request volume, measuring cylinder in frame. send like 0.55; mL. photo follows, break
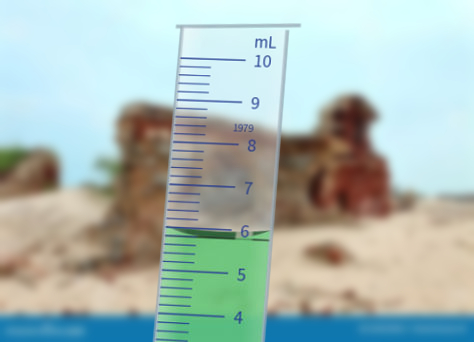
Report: 5.8; mL
